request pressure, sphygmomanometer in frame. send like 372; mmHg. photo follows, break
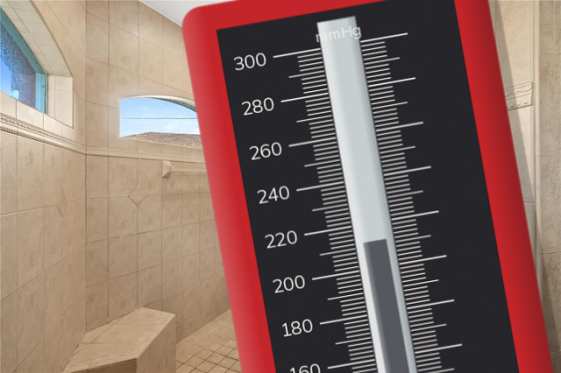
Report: 212; mmHg
